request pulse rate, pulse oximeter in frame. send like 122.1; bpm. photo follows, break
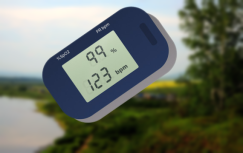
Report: 123; bpm
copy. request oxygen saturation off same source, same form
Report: 99; %
